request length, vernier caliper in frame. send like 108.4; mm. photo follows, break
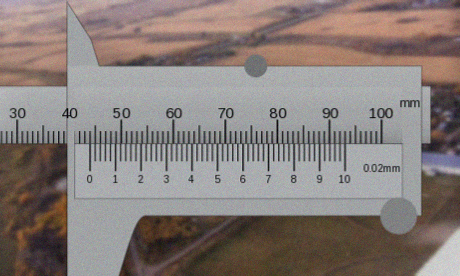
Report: 44.0; mm
